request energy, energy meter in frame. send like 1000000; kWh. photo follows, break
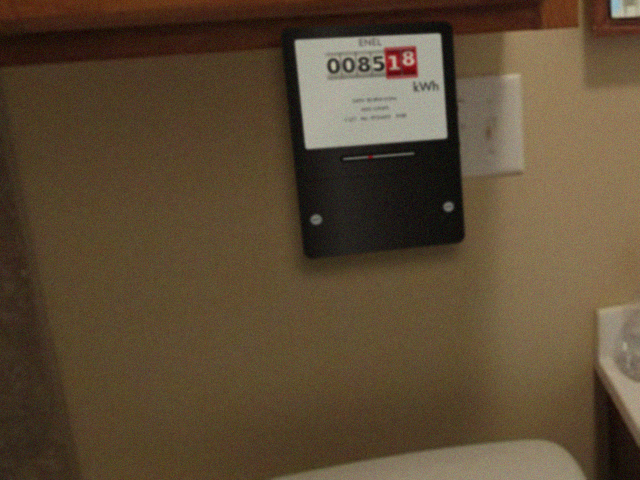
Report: 85.18; kWh
